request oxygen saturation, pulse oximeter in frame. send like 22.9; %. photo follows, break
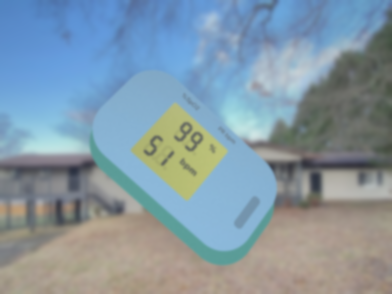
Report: 99; %
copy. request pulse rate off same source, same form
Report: 51; bpm
